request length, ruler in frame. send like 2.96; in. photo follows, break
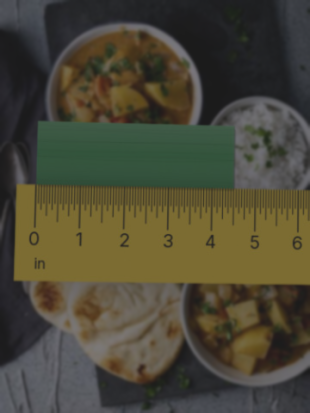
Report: 4.5; in
